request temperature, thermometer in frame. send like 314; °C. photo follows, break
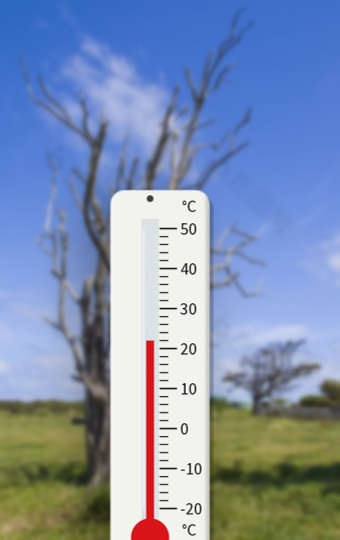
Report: 22; °C
